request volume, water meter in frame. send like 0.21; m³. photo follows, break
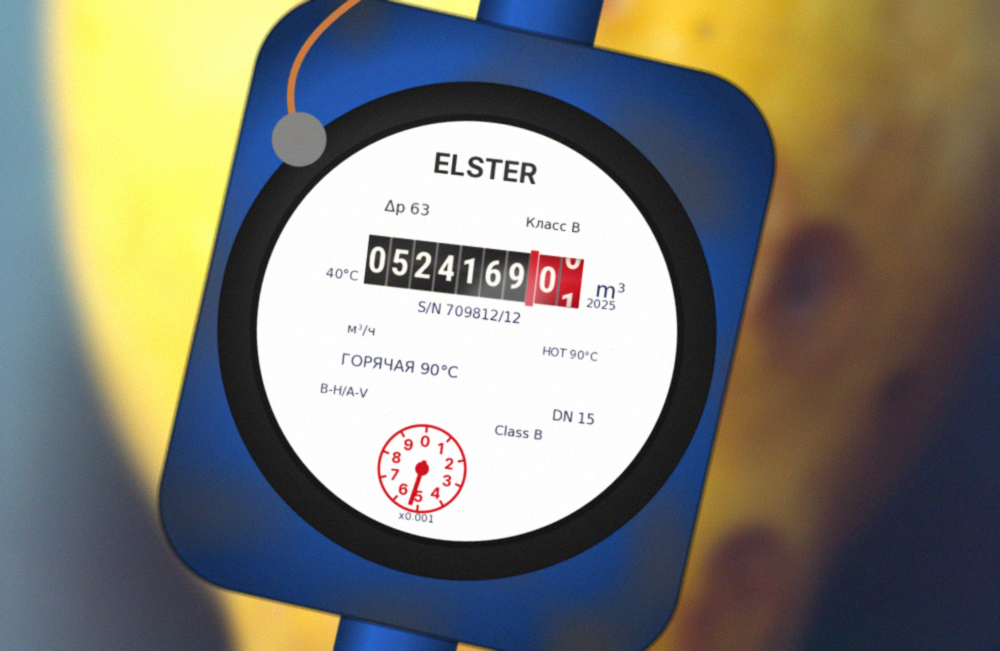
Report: 524169.005; m³
